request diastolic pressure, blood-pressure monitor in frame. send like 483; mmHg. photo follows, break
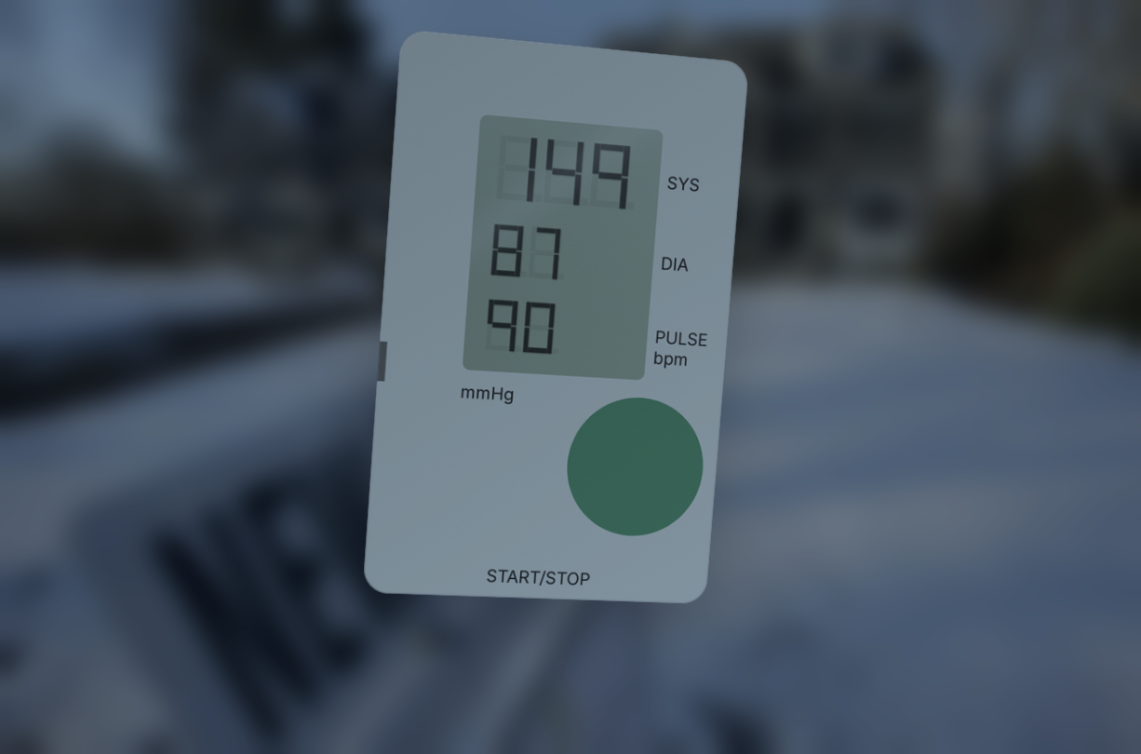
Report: 87; mmHg
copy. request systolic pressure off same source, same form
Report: 149; mmHg
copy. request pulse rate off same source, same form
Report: 90; bpm
